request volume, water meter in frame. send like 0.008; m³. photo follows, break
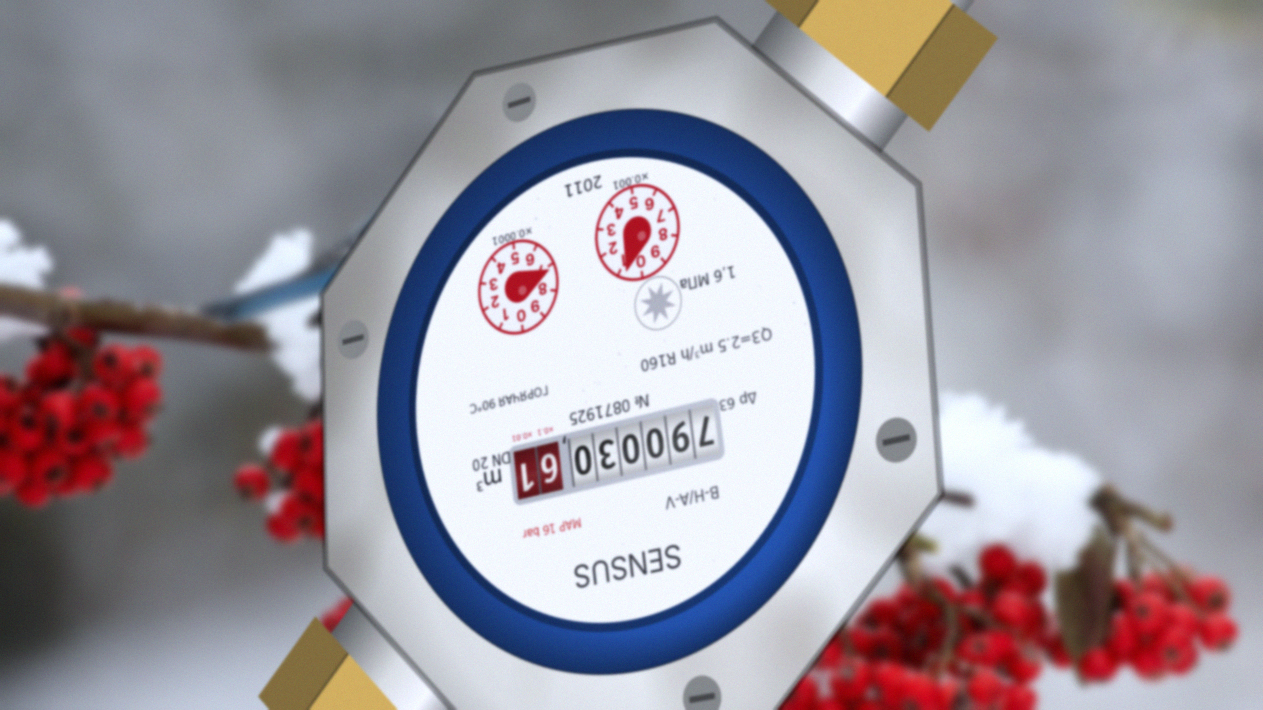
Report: 790030.6107; m³
